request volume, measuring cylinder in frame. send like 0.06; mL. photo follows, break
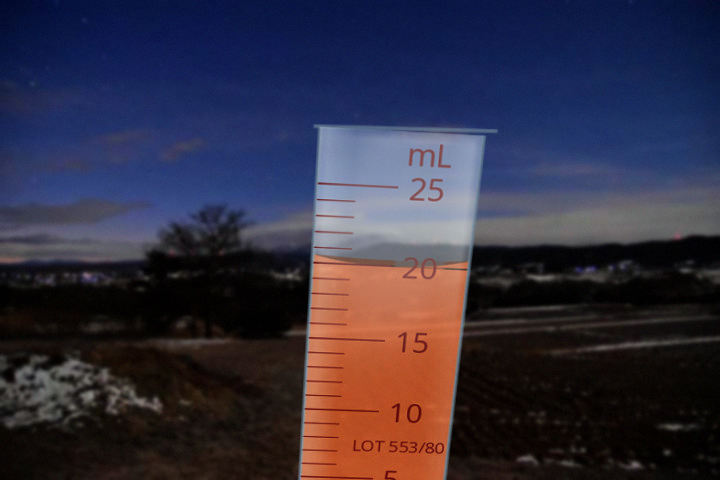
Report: 20; mL
